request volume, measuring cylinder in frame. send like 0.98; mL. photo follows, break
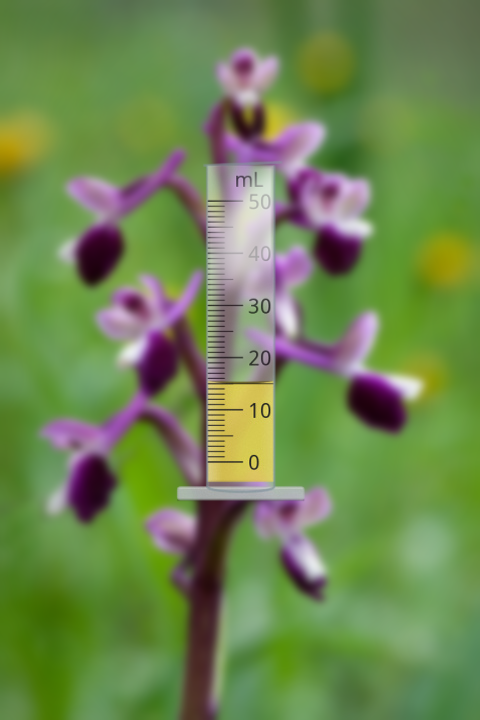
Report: 15; mL
